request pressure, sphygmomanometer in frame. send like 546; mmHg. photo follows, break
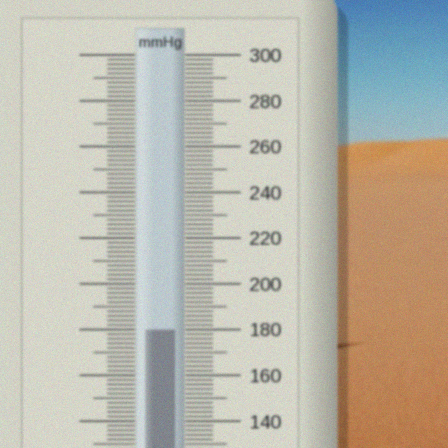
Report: 180; mmHg
